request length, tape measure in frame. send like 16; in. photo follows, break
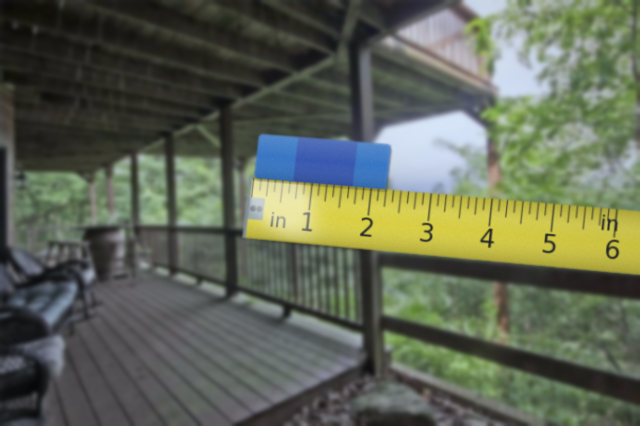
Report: 2.25; in
